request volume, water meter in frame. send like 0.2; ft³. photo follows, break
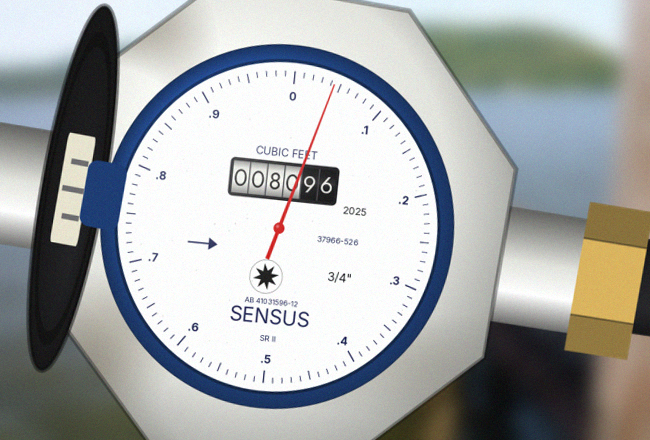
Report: 8096.04; ft³
